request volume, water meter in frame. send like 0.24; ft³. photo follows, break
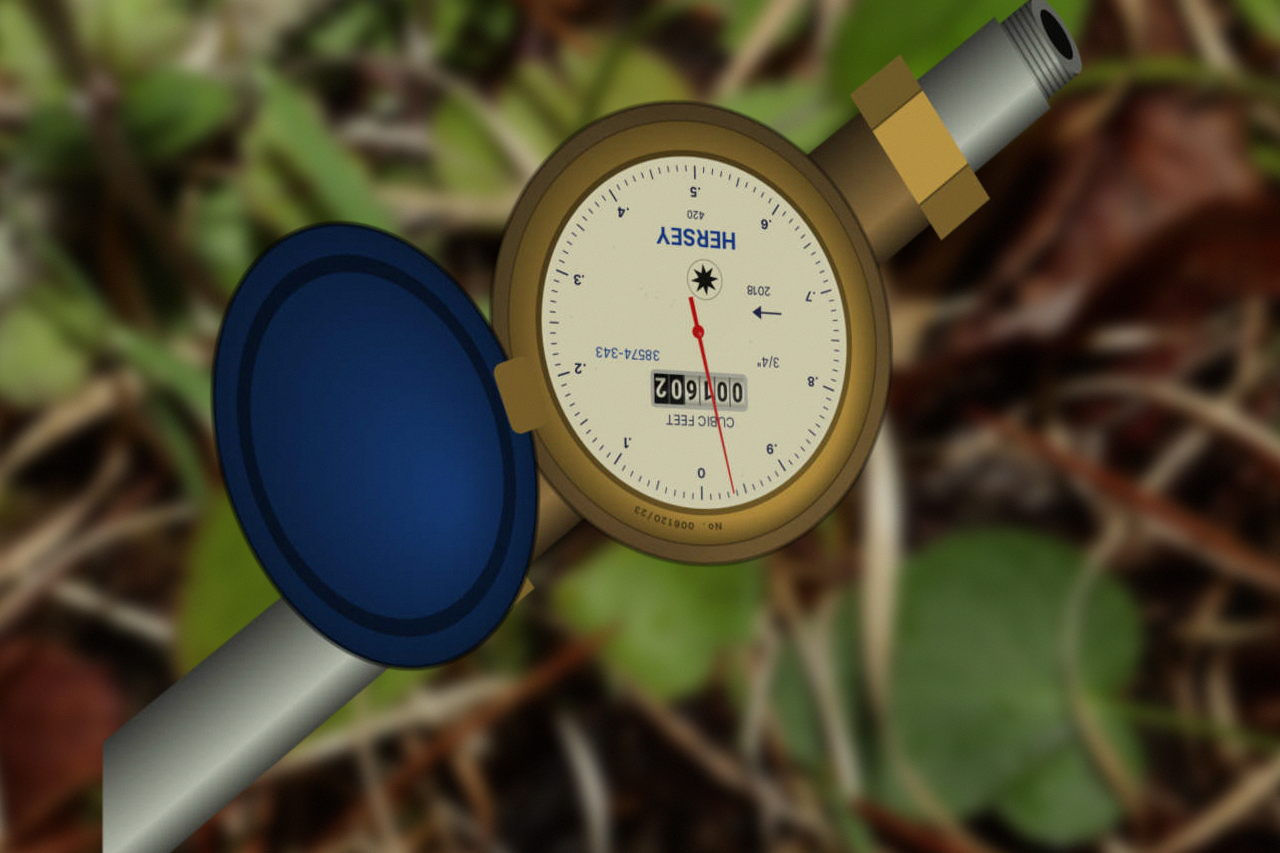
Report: 1601.96; ft³
